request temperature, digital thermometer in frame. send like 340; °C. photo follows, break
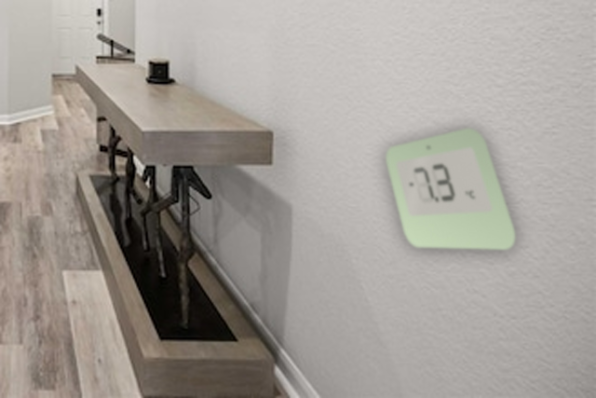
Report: -7.3; °C
